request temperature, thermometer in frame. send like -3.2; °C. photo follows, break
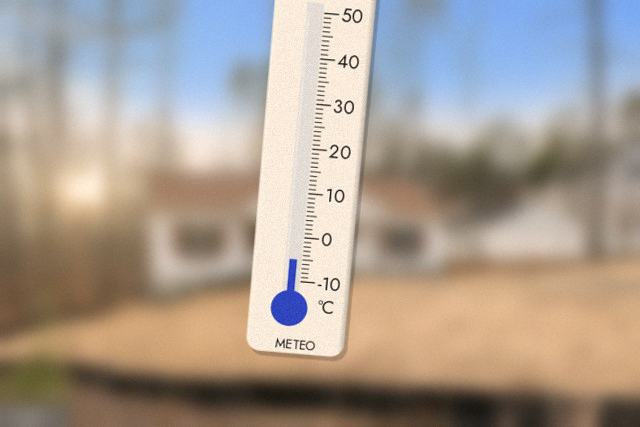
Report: -5; °C
